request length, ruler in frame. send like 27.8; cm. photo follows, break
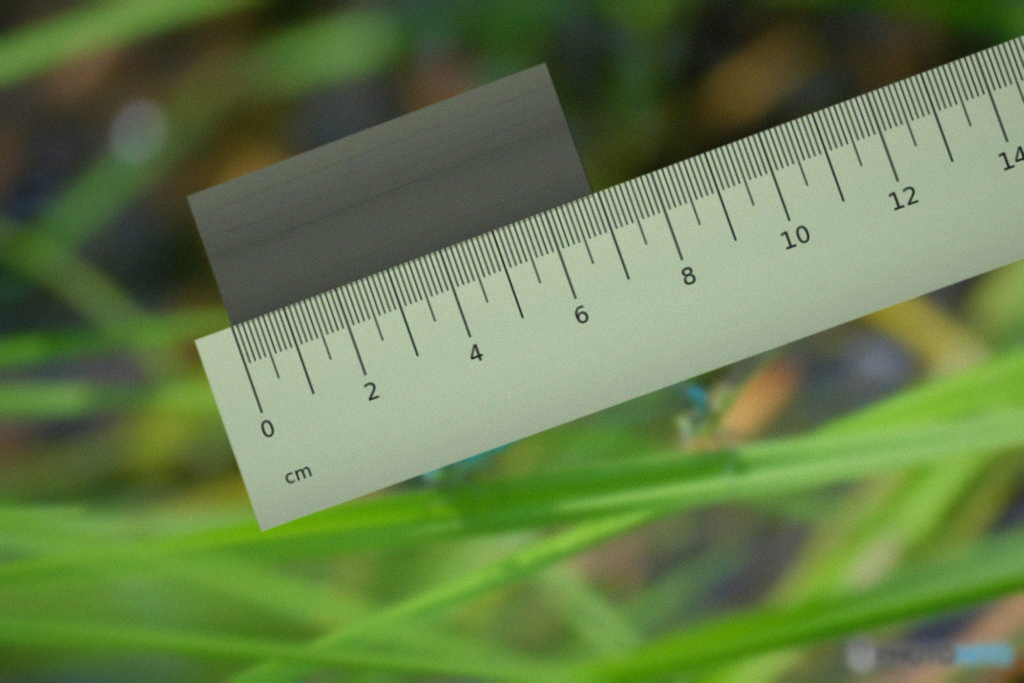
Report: 6.9; cm
